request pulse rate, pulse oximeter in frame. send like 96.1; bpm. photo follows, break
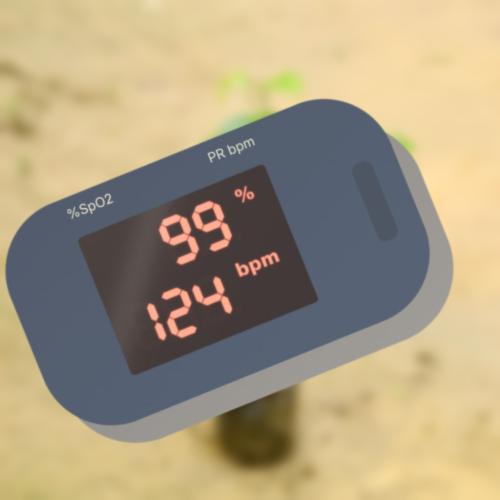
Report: 124; bpm
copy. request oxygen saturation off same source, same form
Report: 99; %
